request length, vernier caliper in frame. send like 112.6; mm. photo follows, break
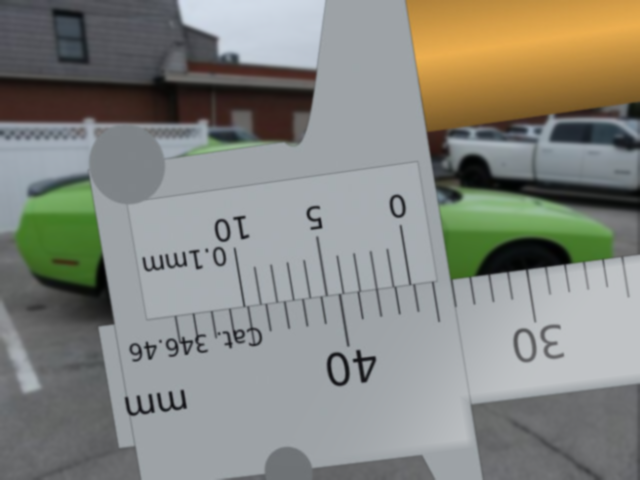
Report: 36.2; mm
